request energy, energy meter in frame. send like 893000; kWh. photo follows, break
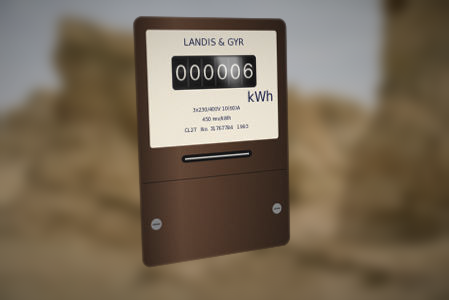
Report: 6; kWh
